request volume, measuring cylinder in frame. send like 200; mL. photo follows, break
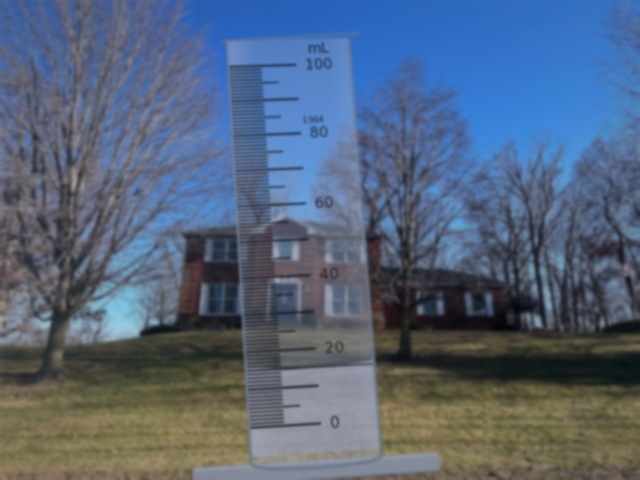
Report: 15; mL
